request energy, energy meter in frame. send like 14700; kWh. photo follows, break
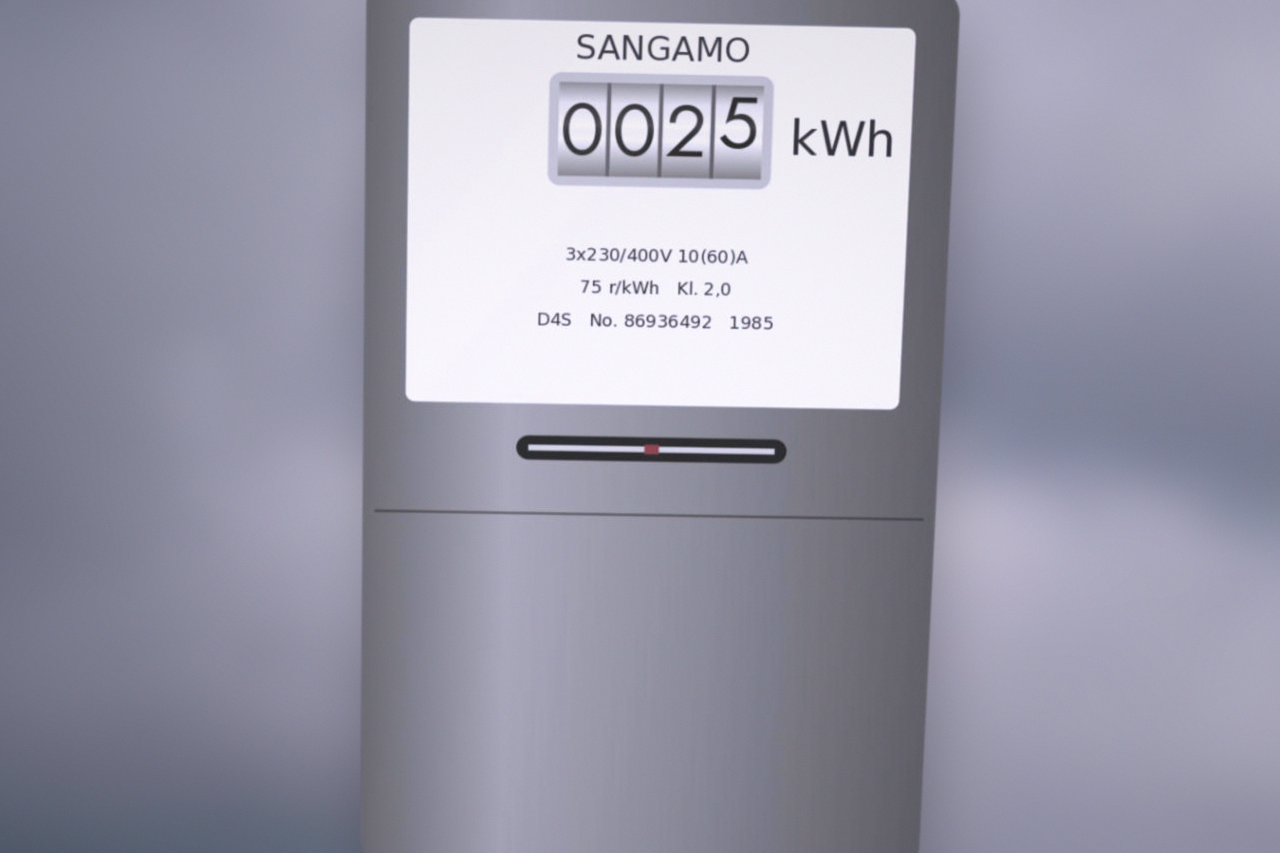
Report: 25; kWh
